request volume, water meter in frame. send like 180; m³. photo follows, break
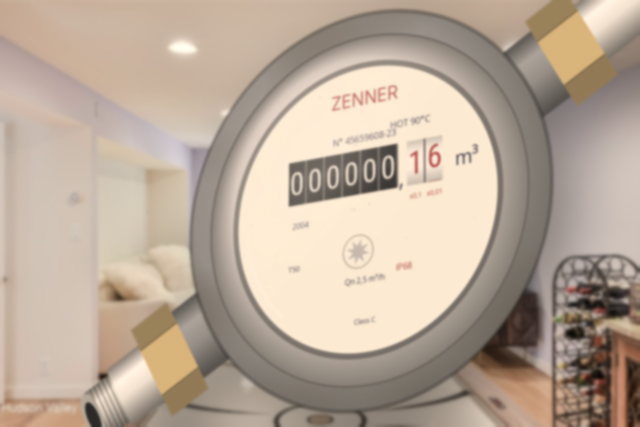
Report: 0.16; m³
